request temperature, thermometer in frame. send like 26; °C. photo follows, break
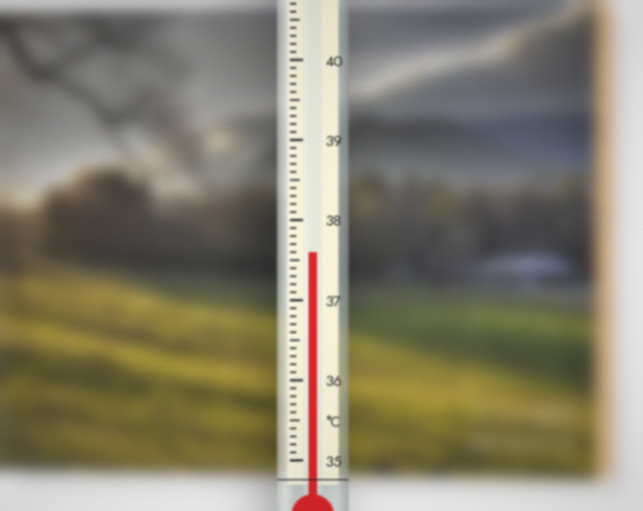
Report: 37.6; °C
